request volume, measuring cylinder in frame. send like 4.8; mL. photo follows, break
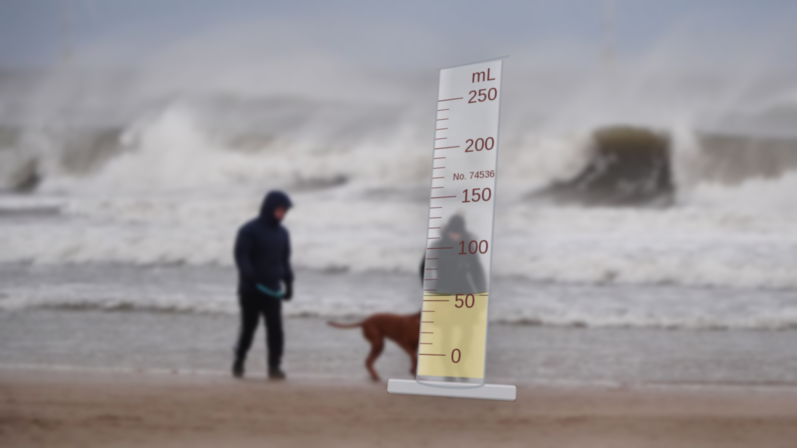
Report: 55; mL
